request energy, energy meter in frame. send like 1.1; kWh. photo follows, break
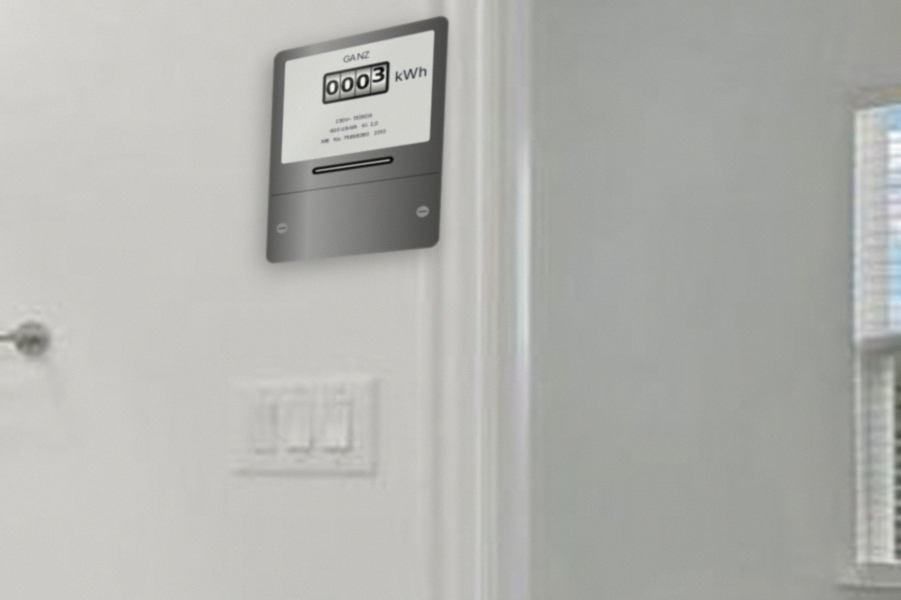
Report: 3; kWh
